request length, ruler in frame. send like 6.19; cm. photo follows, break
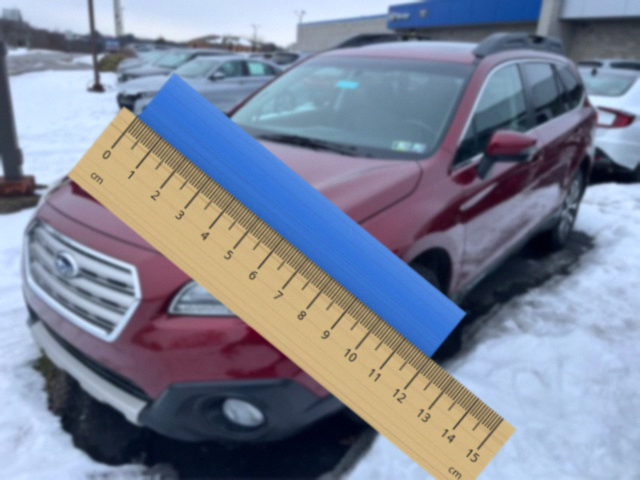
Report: 12; cm
